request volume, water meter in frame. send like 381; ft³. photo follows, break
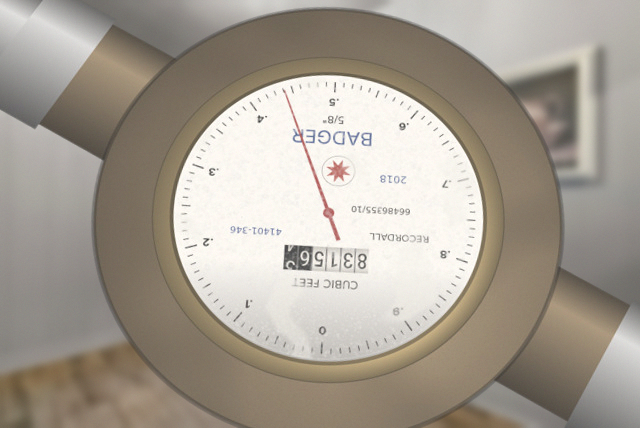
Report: 831563.44; ft³
